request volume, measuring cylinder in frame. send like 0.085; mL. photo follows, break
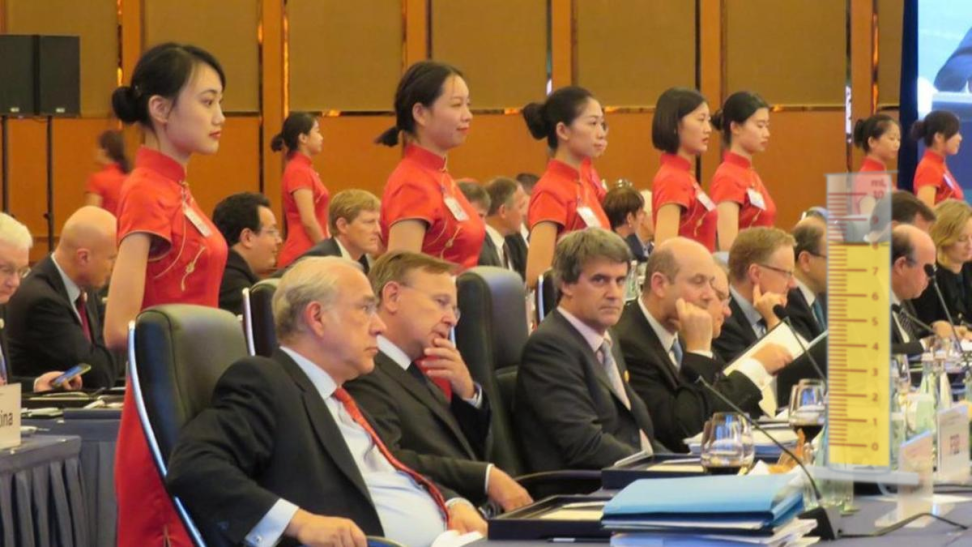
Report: 8; mL
